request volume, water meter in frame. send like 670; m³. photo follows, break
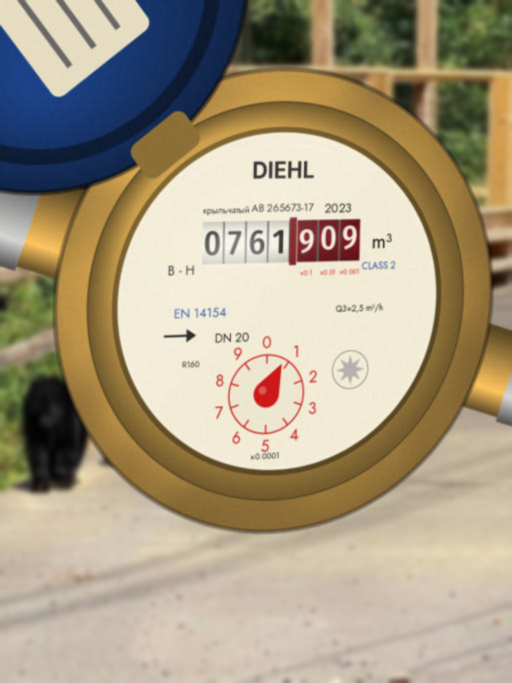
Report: 761.9090; m³
